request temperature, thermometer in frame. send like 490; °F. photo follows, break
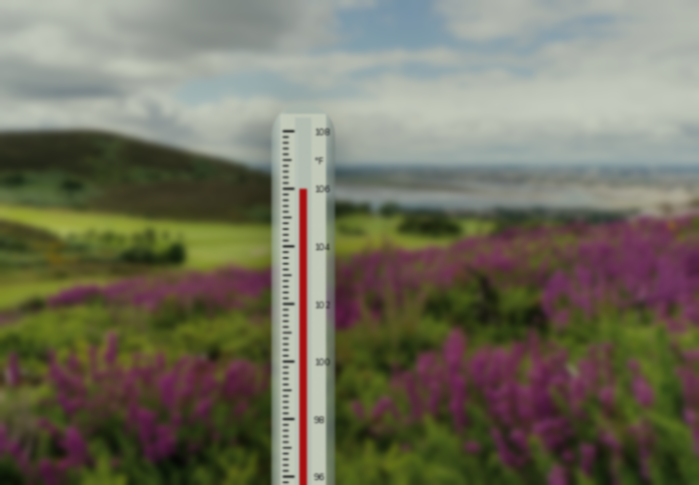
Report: 106; °F
